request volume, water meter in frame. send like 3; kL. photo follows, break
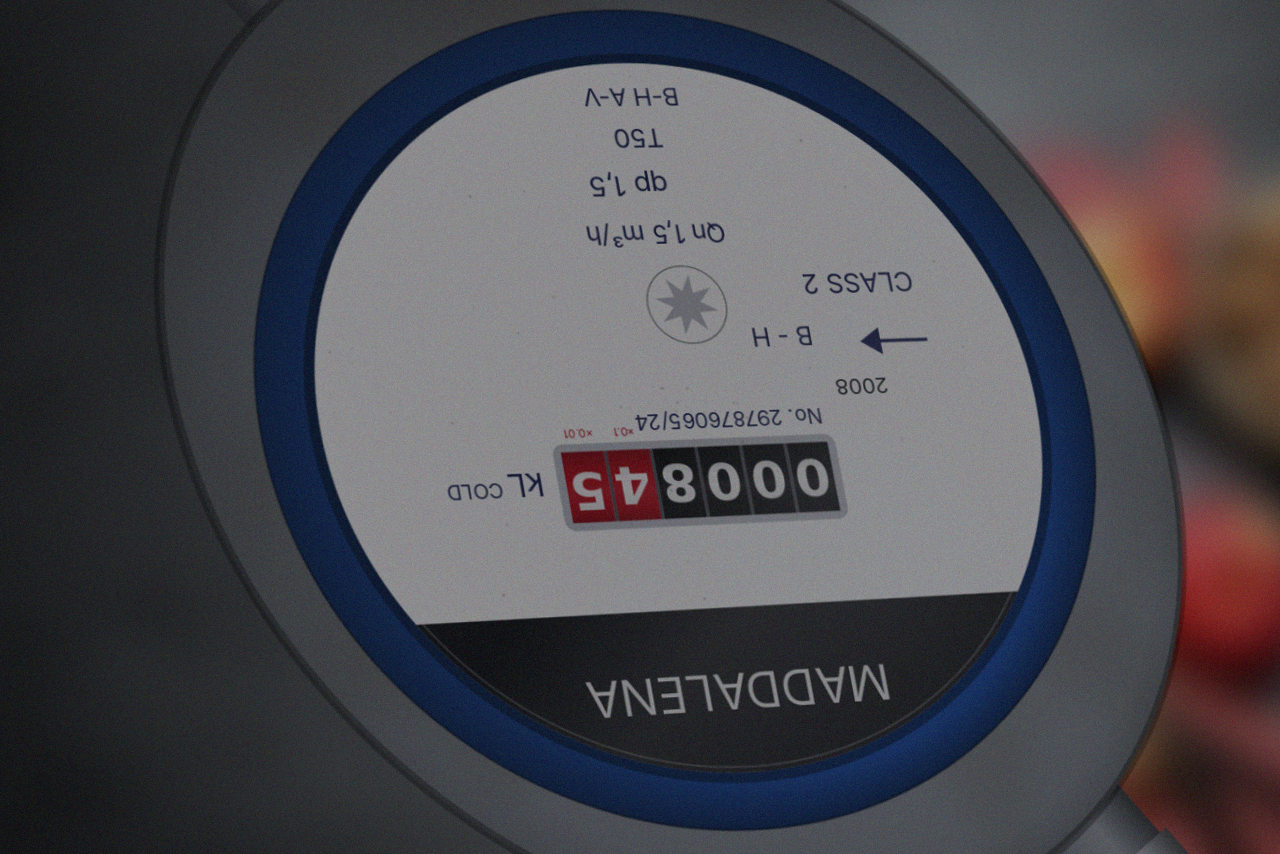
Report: 8.45; kL
